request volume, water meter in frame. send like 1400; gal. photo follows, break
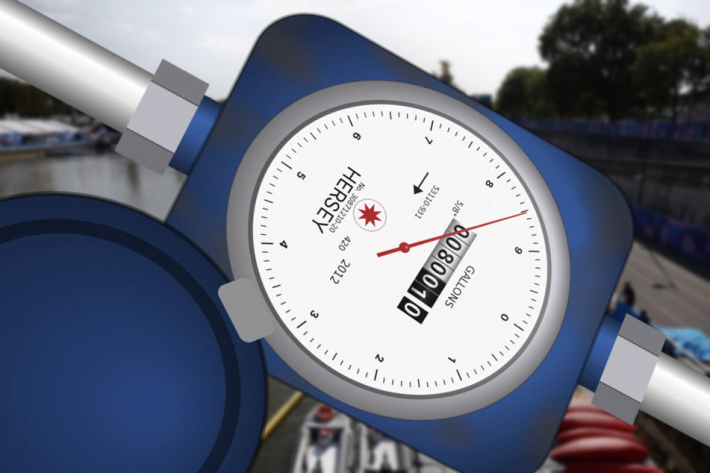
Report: 80008.5; gal
